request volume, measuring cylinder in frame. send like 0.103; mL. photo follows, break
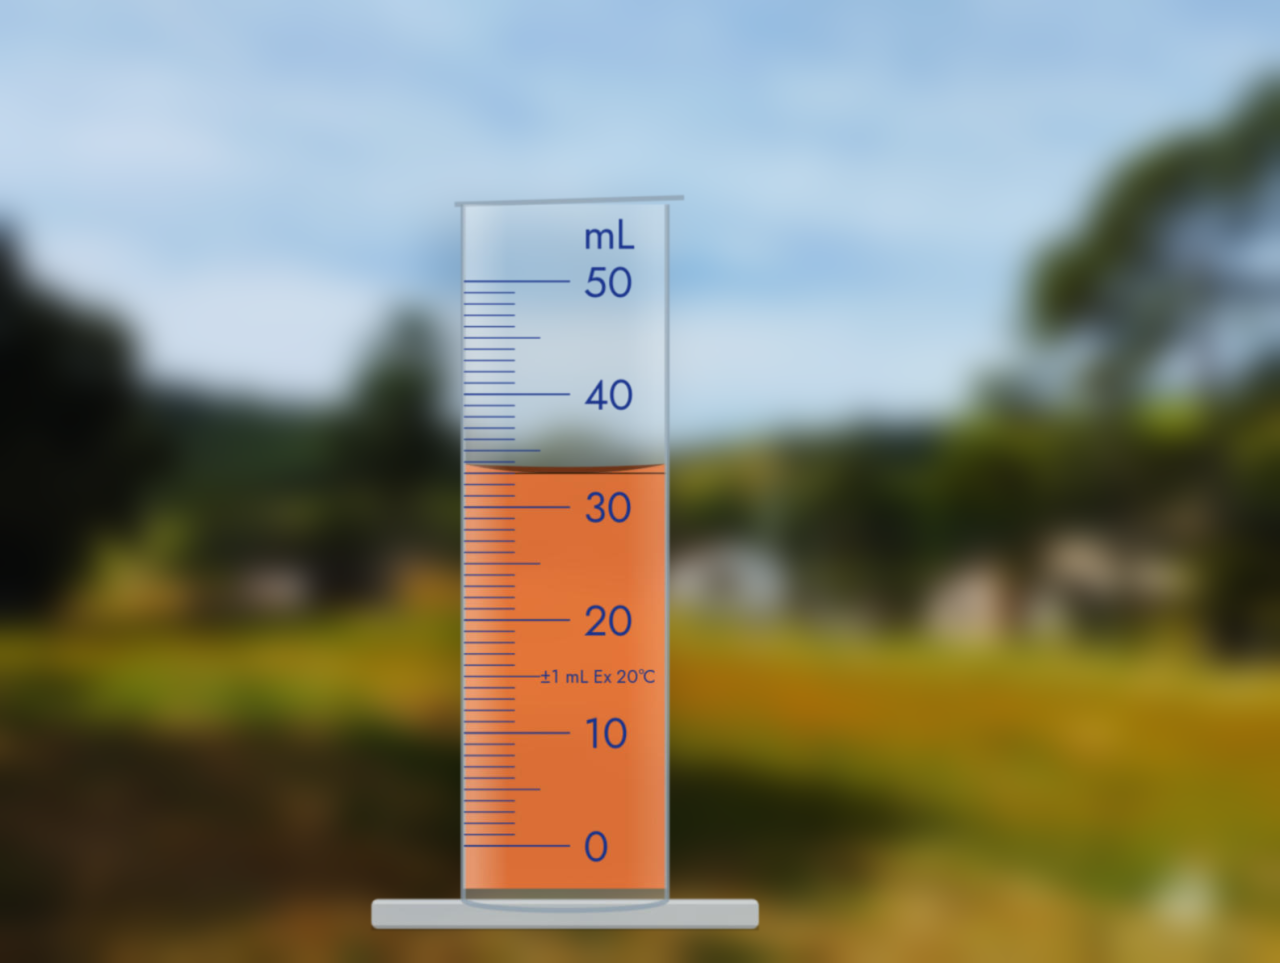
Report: 33; mL
